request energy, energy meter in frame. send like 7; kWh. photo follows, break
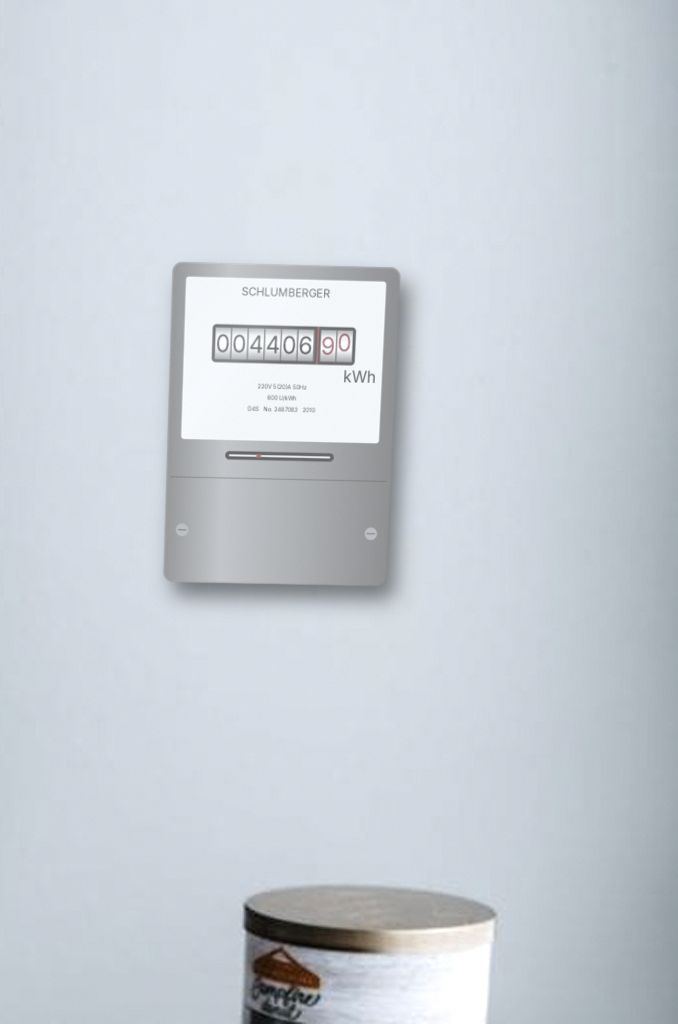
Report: 4406.90; kWh
